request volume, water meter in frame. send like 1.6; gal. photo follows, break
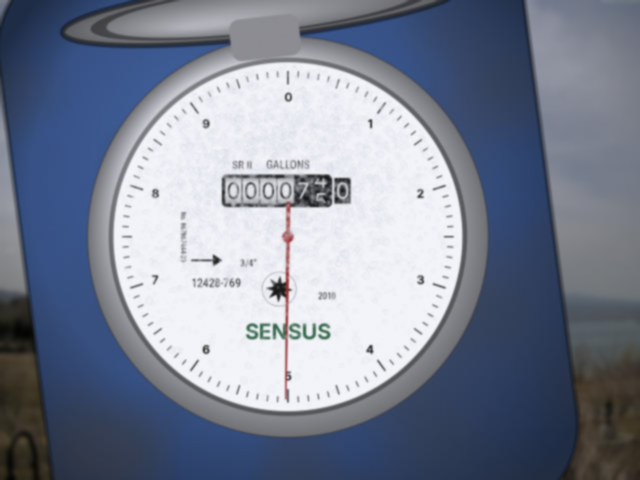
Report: 745.0; gal
